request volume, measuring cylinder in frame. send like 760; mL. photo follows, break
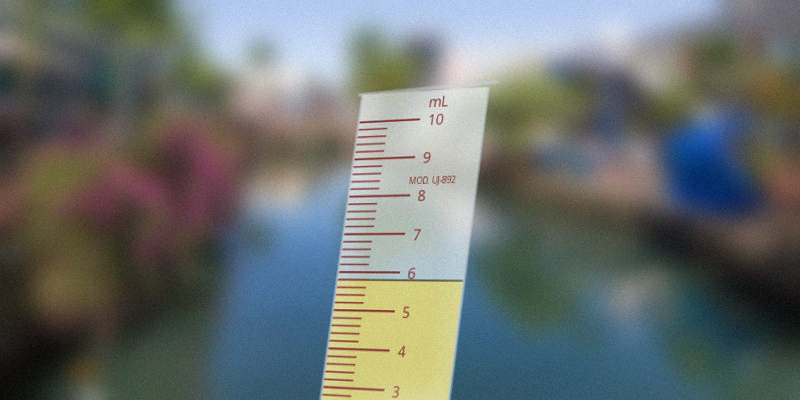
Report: 5.8; mL
